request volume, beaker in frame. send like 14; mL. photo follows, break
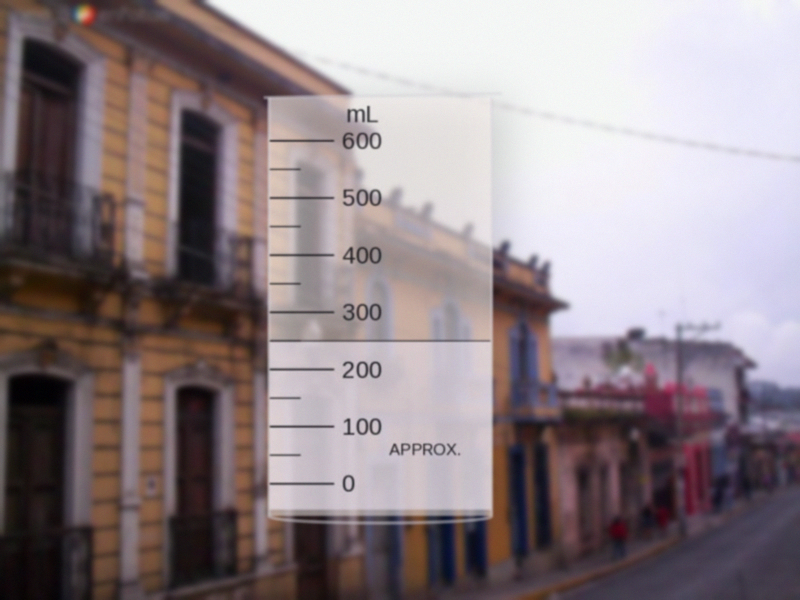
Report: 250; mL
